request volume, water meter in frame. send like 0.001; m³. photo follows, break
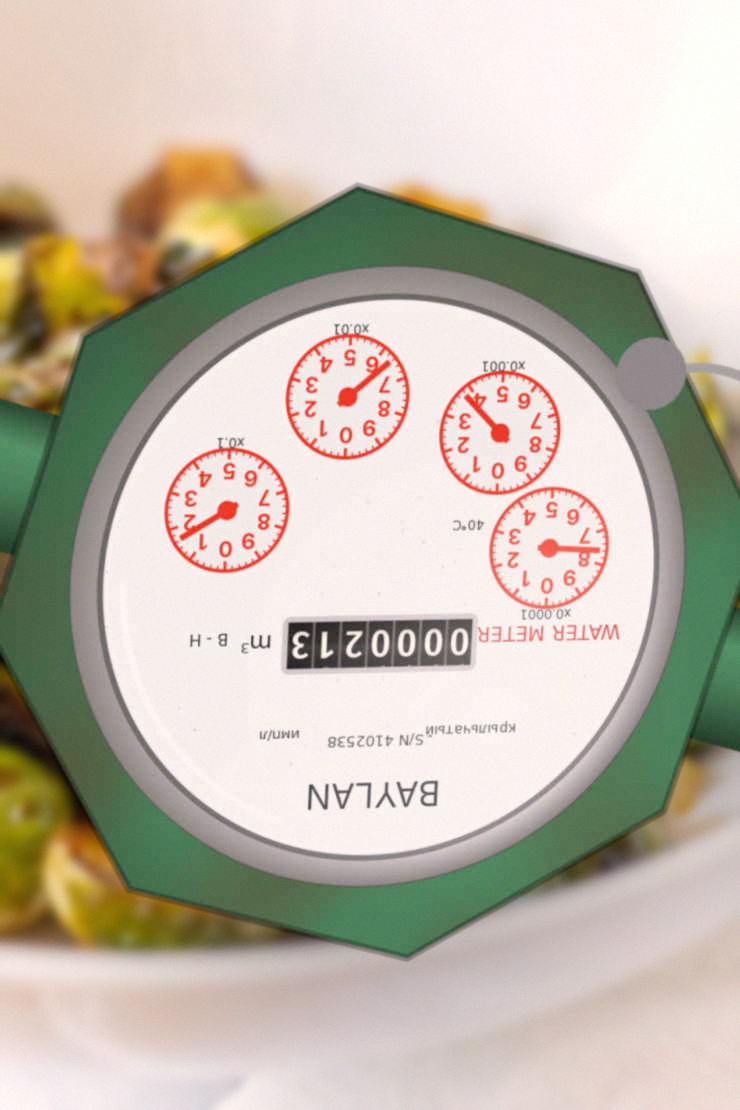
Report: 213.1637; m³
